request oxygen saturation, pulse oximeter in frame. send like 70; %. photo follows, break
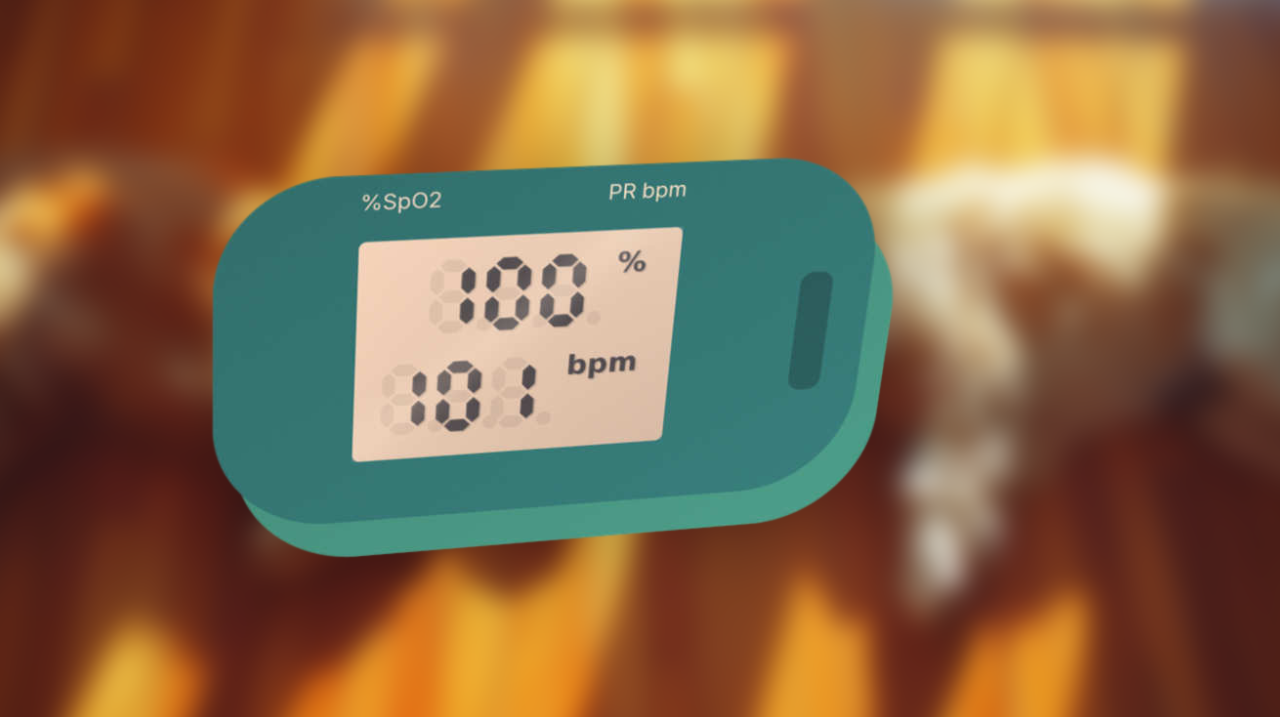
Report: 100; %
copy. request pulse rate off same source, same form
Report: 101; bpm
